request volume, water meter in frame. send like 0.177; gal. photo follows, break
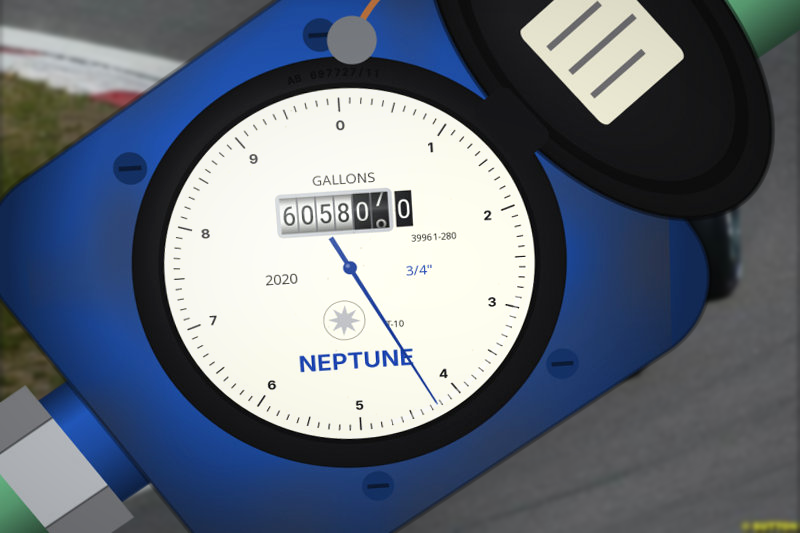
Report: 6058074.2; gal
